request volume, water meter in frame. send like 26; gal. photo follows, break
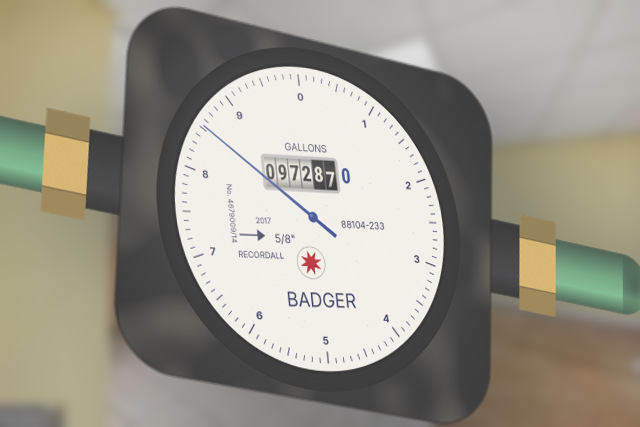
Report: 972868.5; gal
